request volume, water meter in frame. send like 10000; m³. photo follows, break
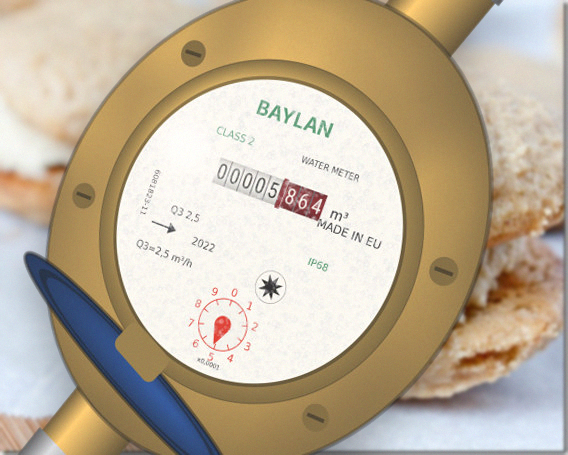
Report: 5.8645; m³
